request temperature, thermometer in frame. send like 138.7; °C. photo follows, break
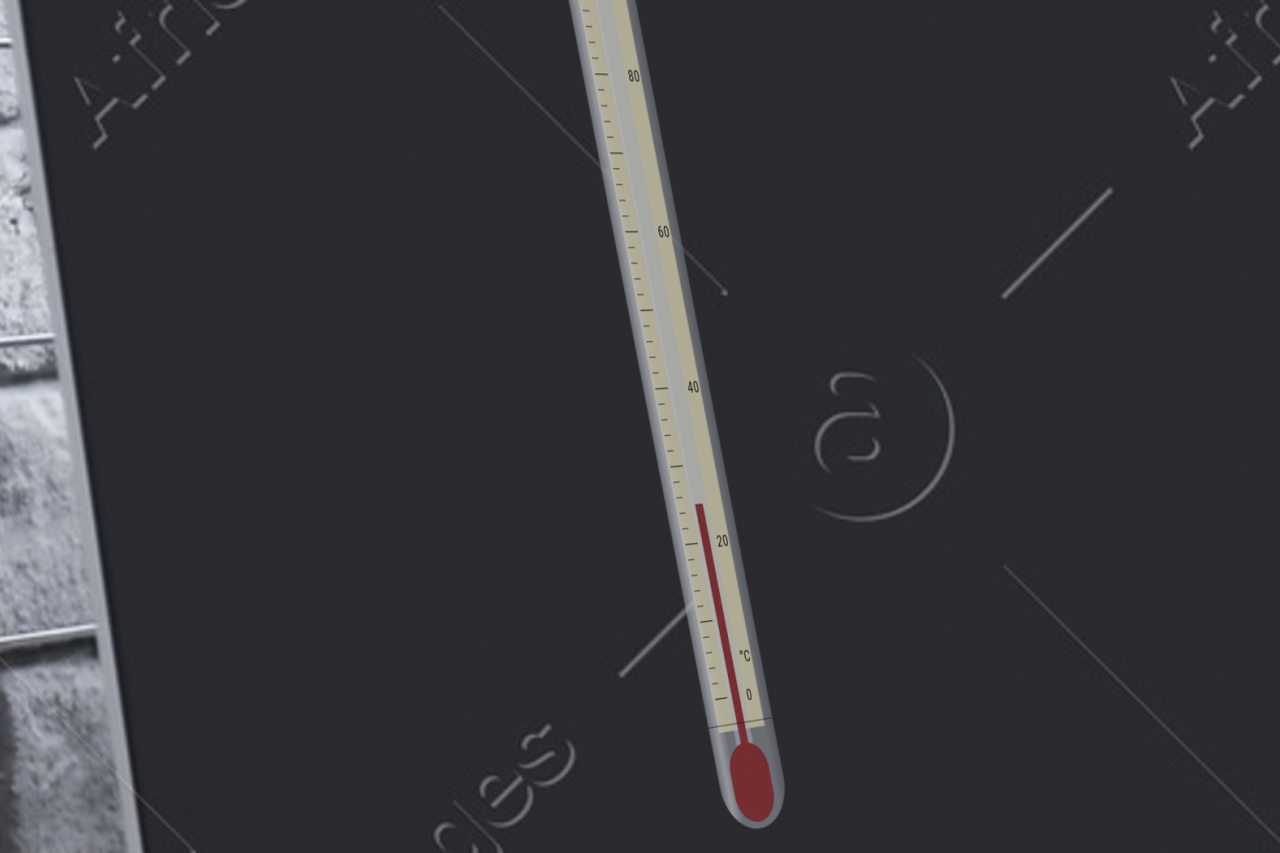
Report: 25; °C
